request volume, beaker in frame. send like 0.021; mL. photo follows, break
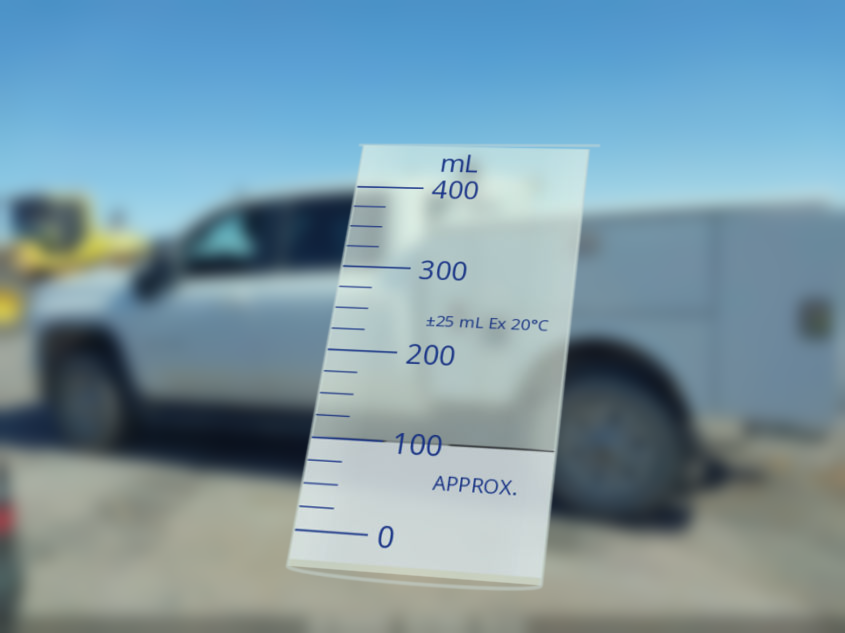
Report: 100; mL
